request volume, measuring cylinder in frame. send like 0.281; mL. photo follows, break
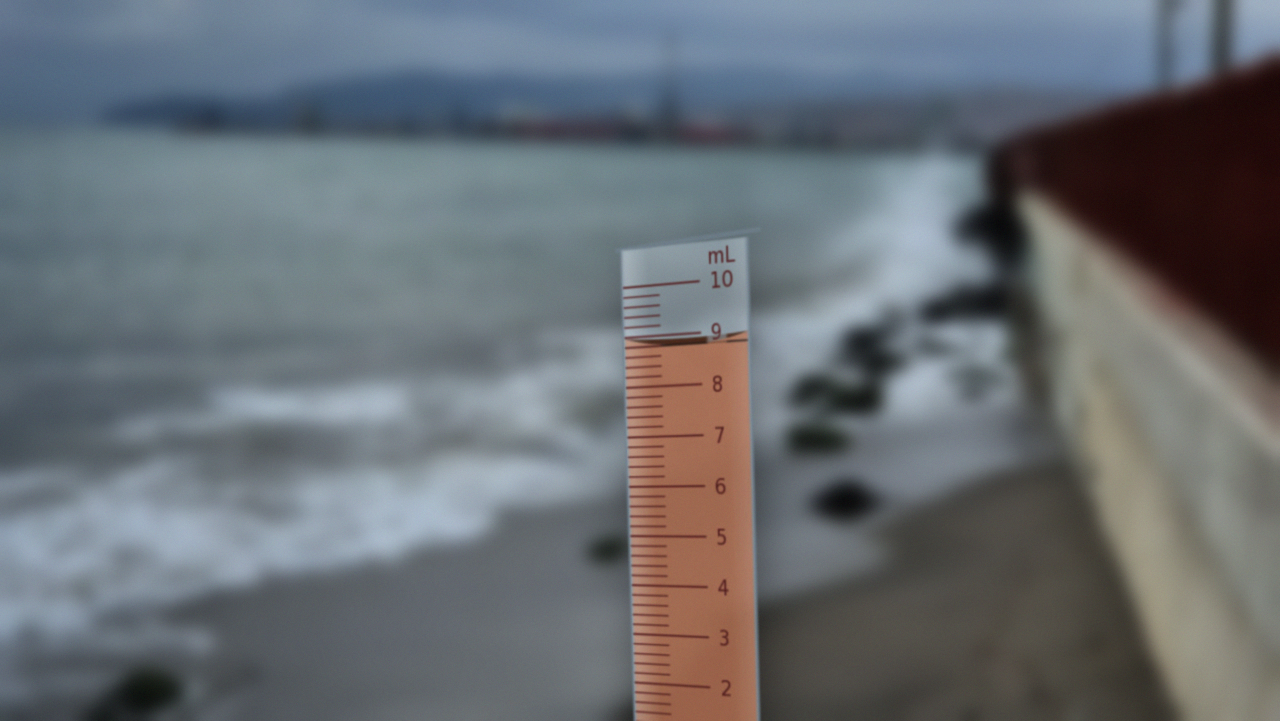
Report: 8.8; mL
